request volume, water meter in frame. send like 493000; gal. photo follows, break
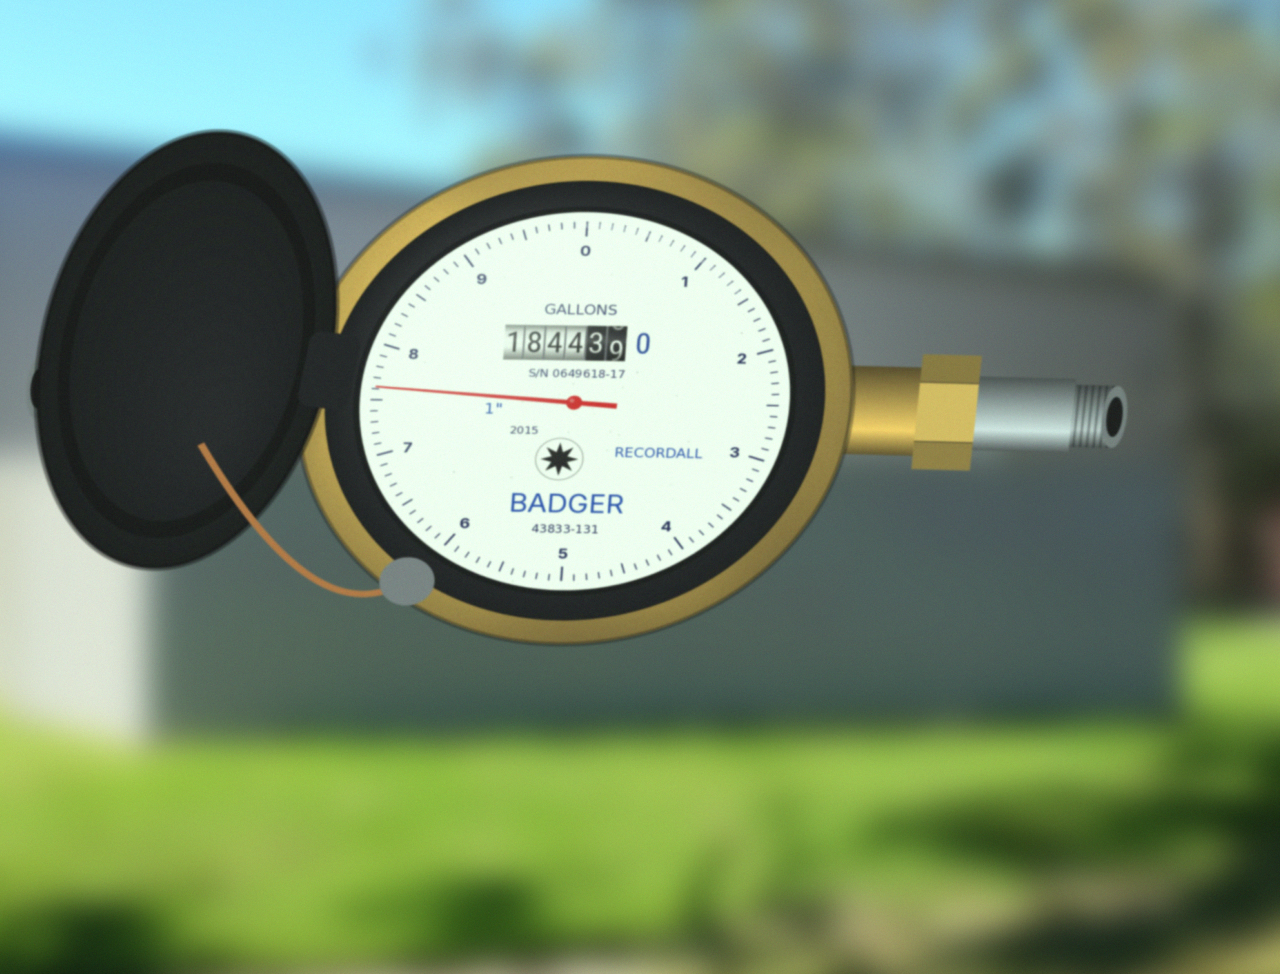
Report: 1844387.6; gal
